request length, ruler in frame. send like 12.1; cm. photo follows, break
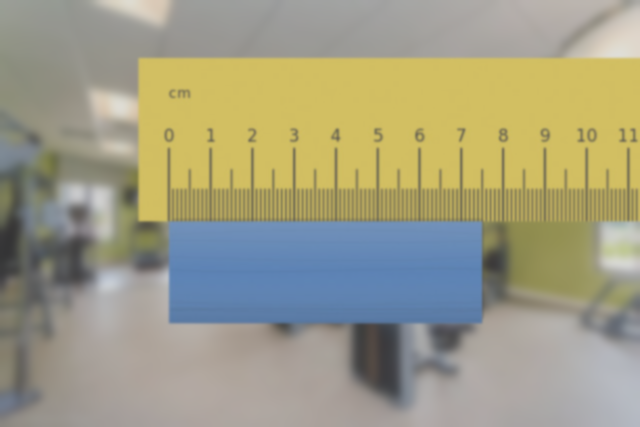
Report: 7.5; cm
